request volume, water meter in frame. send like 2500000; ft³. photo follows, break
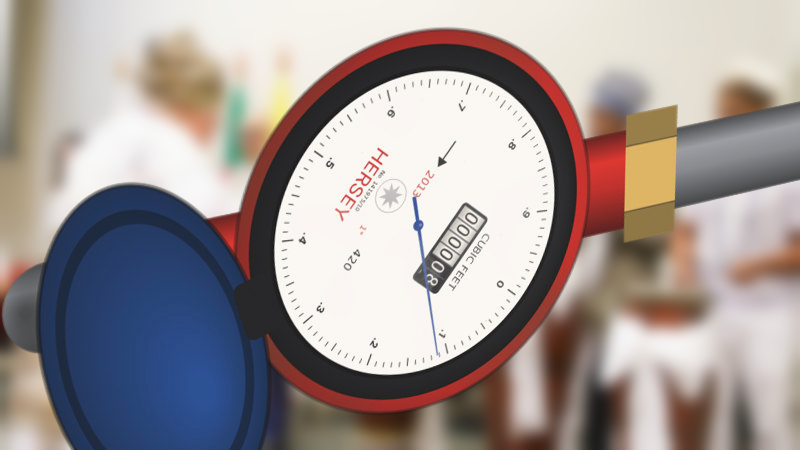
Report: 8.11; ft³
